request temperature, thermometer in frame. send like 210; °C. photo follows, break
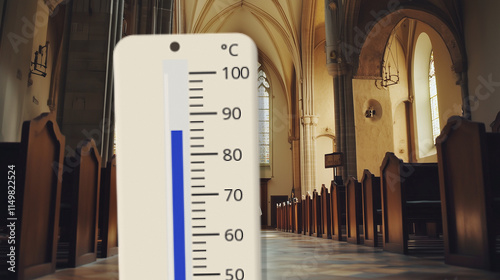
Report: 86; °C
